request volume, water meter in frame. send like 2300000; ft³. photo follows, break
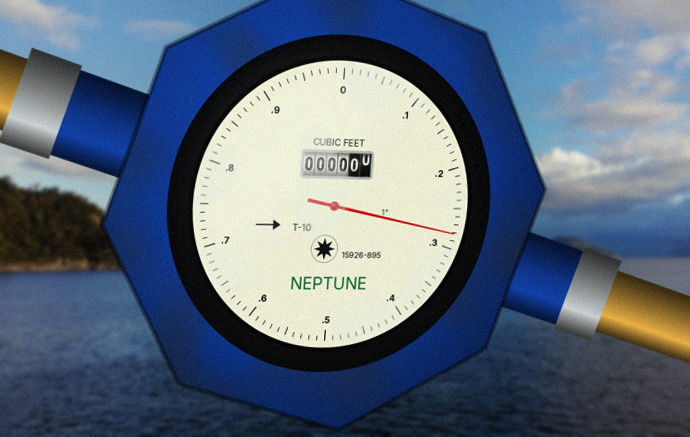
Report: 0.28; ft³
